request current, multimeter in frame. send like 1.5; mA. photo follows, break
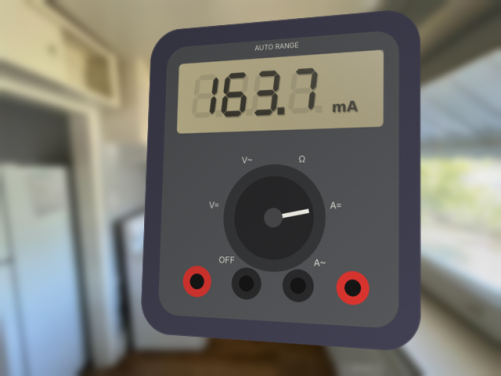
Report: 163.7; mA
